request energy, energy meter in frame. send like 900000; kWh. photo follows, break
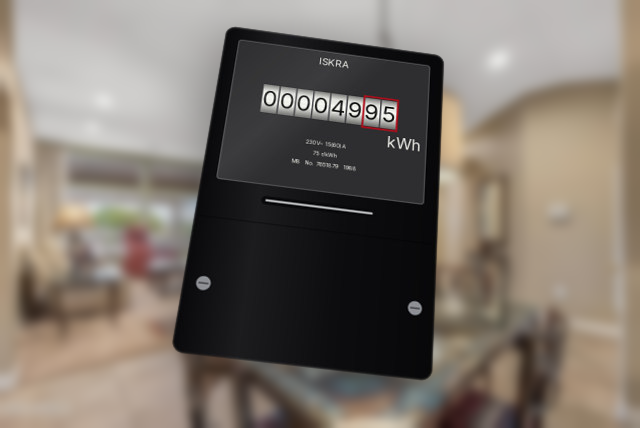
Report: 49.95; kWh
